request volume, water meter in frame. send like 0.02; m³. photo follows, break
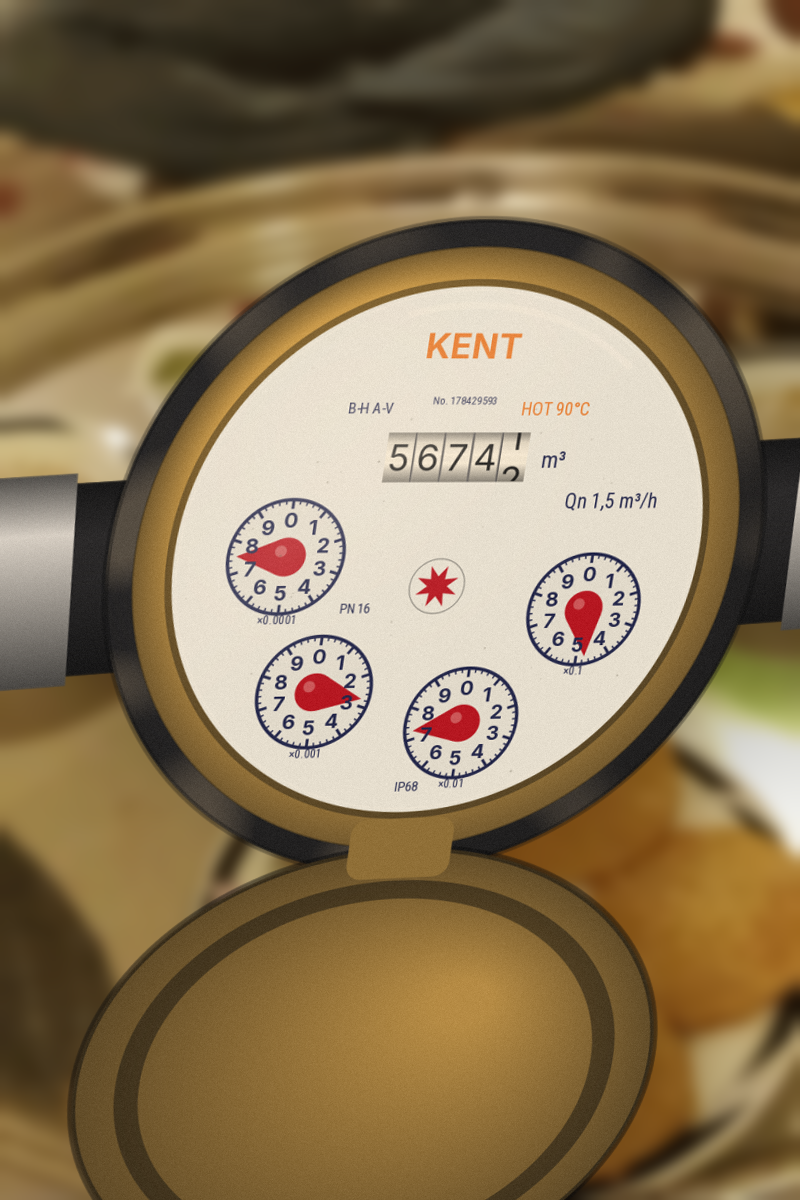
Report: 56741.4727; m³
